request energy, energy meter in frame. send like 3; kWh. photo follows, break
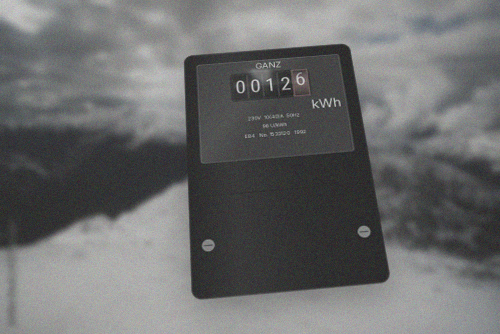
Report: 12.6; kWh
